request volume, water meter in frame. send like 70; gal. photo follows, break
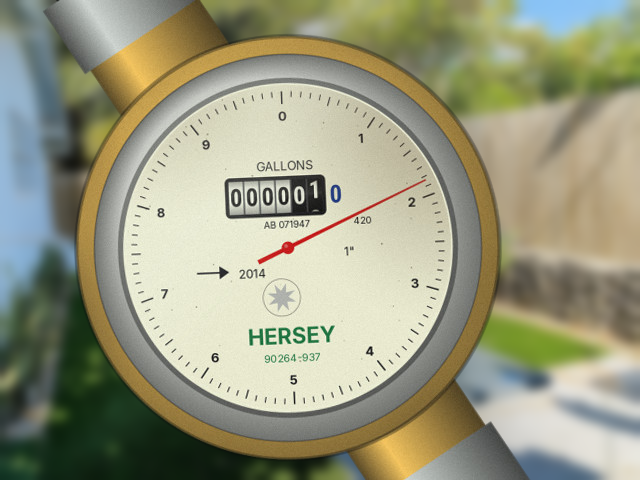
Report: 11.8; gal
